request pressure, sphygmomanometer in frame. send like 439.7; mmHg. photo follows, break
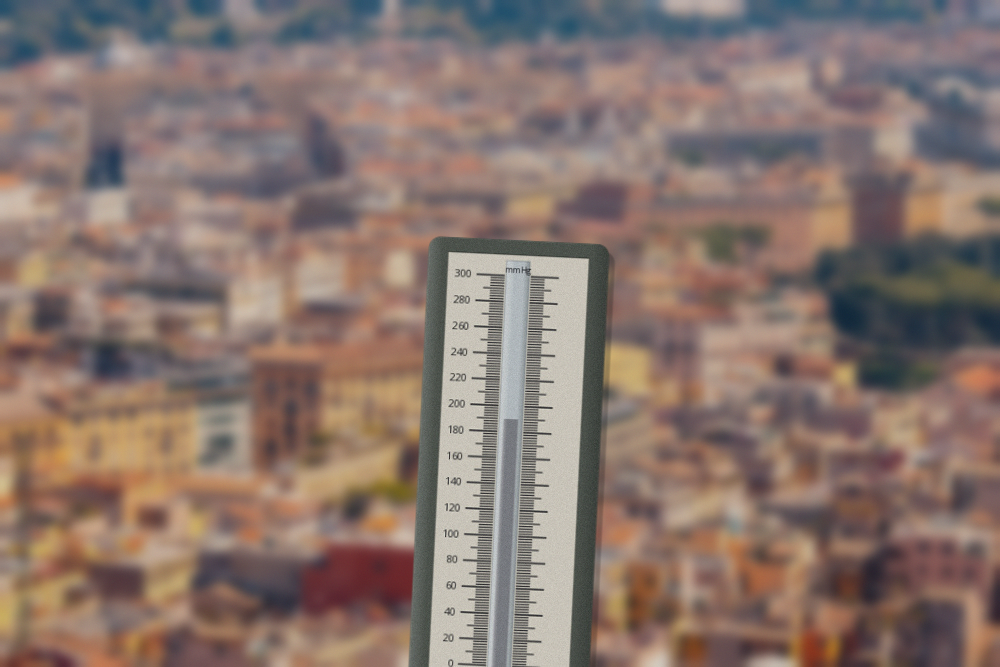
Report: 190; mmHg
